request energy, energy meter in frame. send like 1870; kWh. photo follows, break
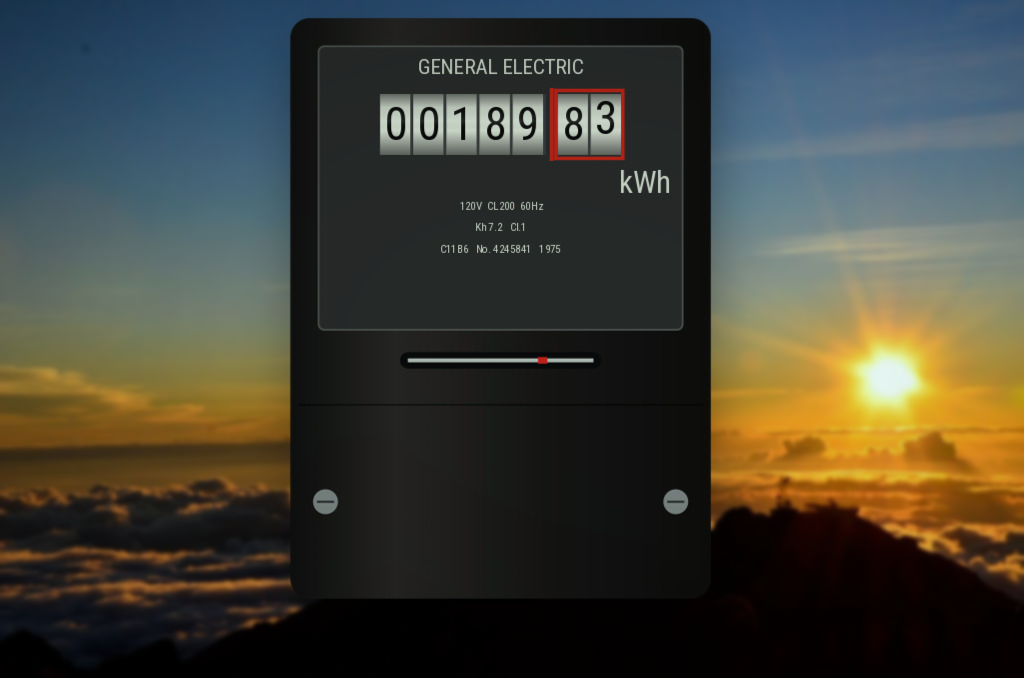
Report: 189.83; kWh
